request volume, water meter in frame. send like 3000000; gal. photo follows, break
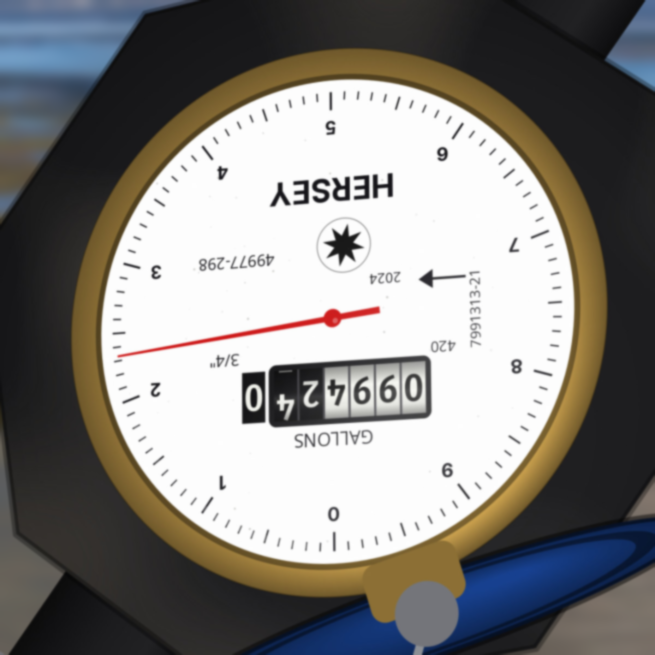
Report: 994242.3; gal
